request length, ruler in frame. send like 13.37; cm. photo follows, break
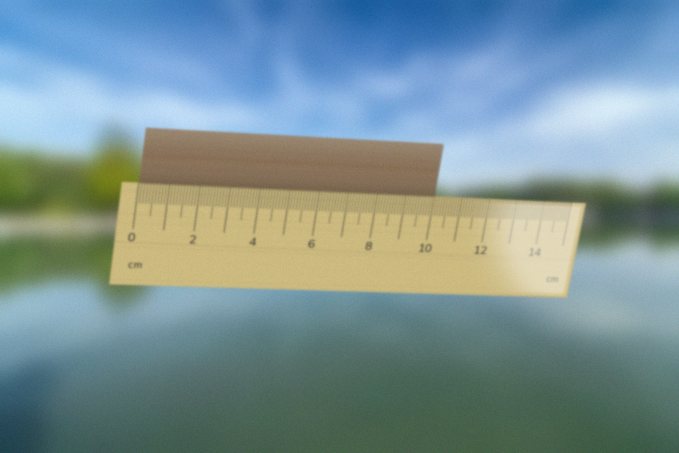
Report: 10; cm
